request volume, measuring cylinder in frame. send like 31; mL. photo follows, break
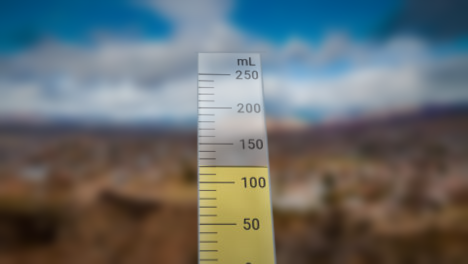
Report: 120; mL
